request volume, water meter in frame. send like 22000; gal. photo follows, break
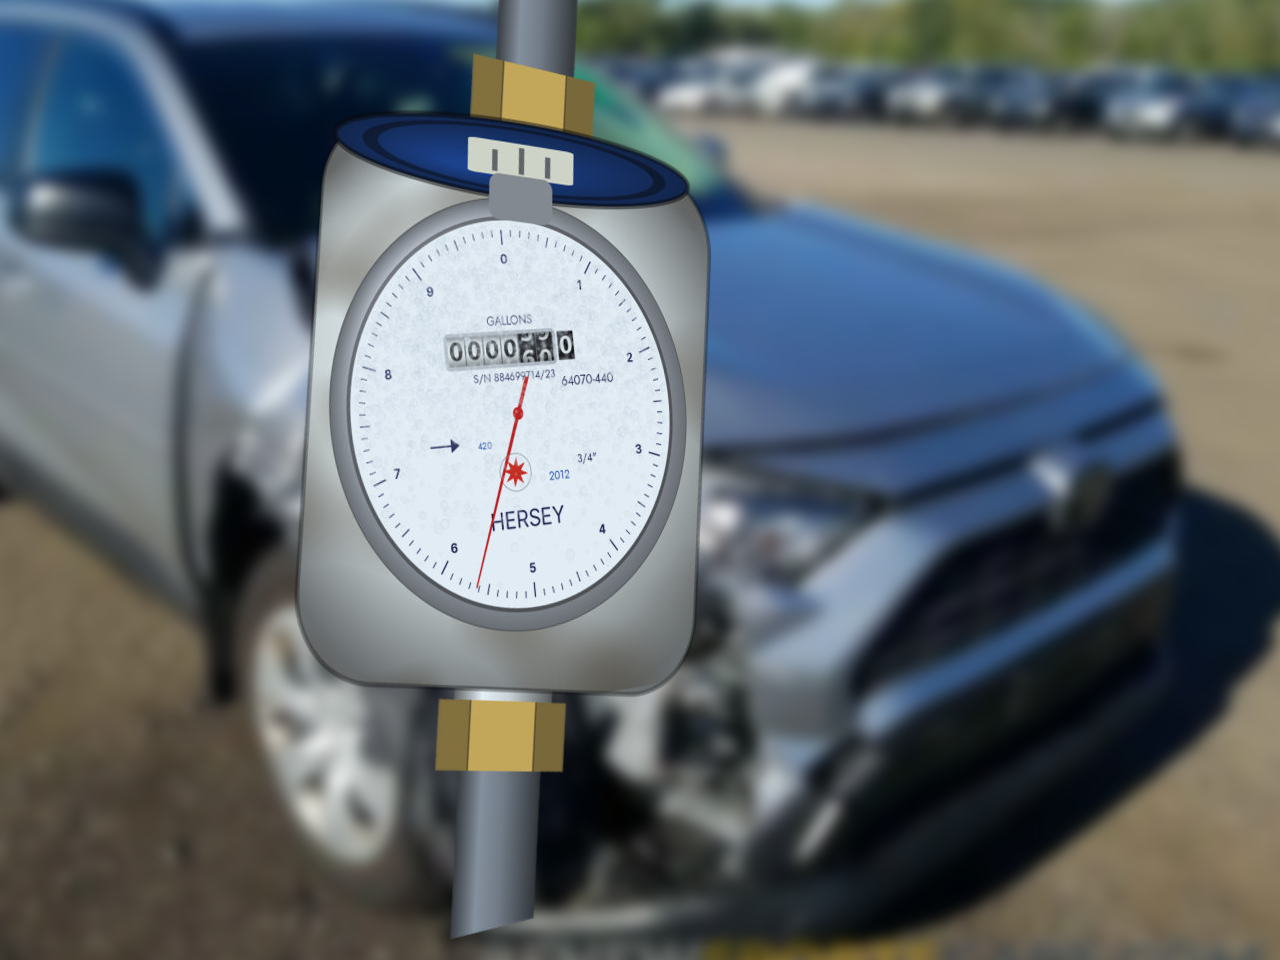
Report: 595.6; gal
